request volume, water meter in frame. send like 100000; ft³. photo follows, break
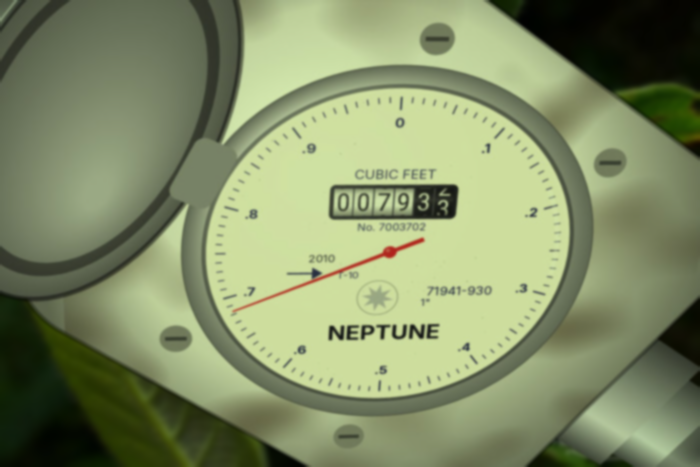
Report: 7932.68; ft³
